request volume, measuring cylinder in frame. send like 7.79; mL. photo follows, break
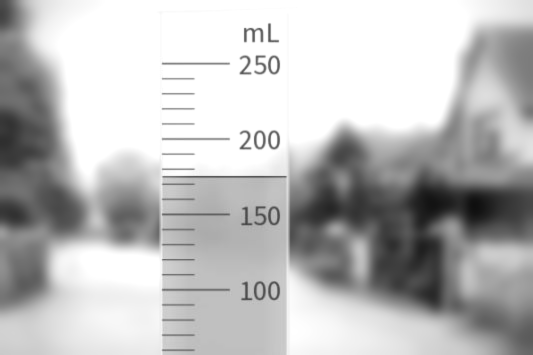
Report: 175; mL
